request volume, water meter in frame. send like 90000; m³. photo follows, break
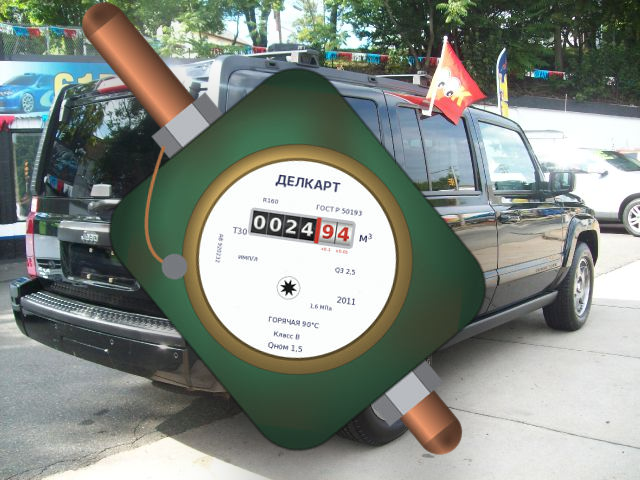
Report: 24.94; m³
